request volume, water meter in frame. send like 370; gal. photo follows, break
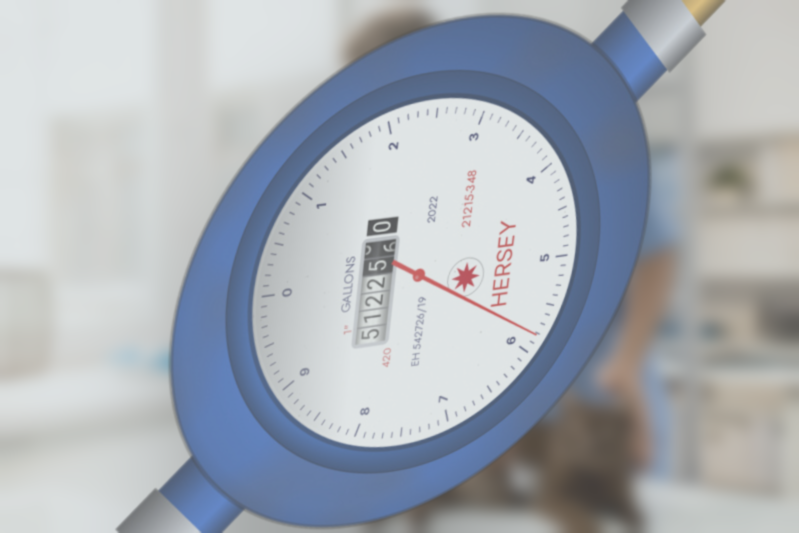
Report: 5122555.8; gal
